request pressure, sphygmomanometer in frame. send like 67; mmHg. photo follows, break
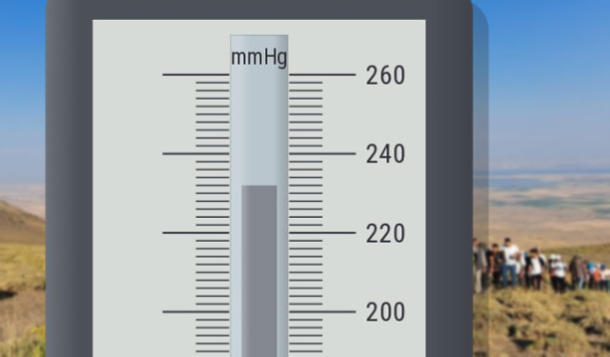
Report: 232; mmHg
